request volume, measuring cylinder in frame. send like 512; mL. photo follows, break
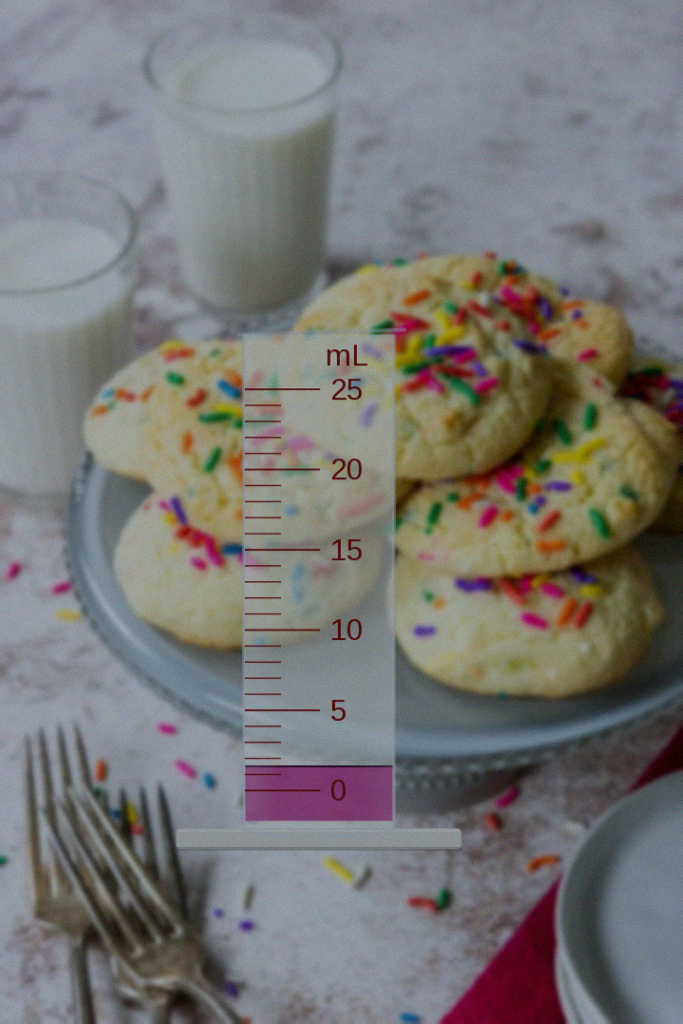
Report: 1.5; mL
